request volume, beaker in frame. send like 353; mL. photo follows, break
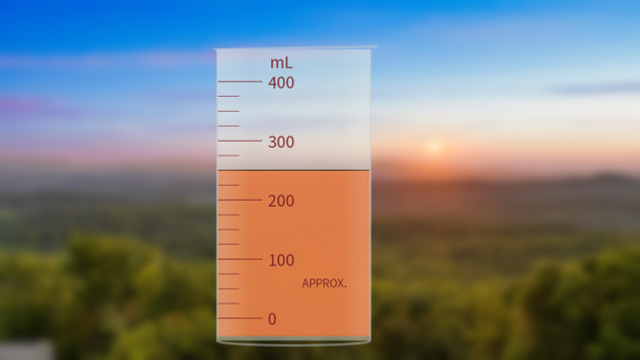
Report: 250; mL
